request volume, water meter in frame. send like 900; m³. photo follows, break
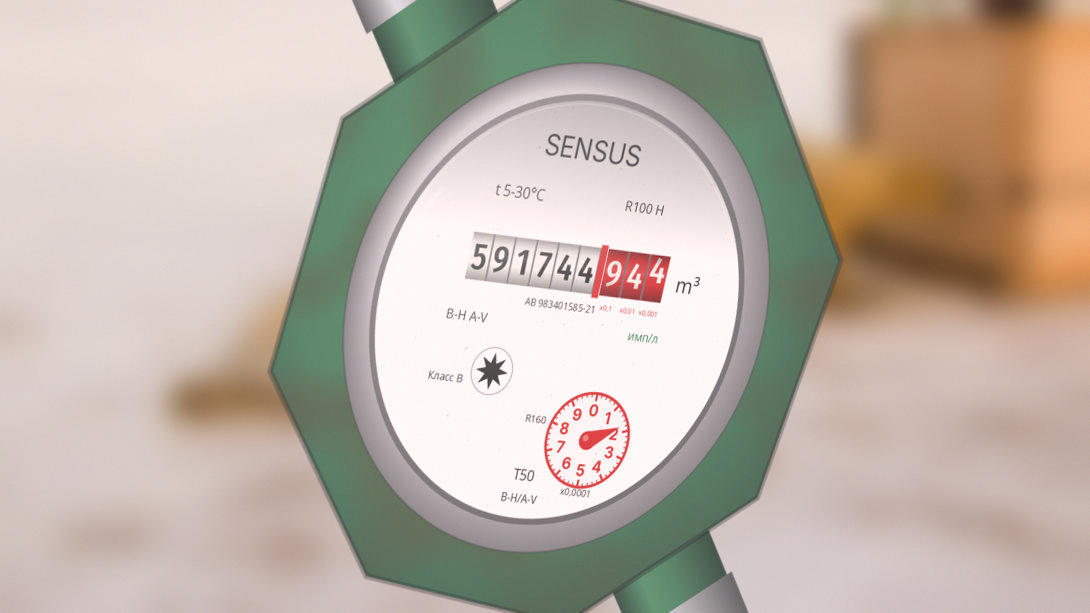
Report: 591744.9441; m³
